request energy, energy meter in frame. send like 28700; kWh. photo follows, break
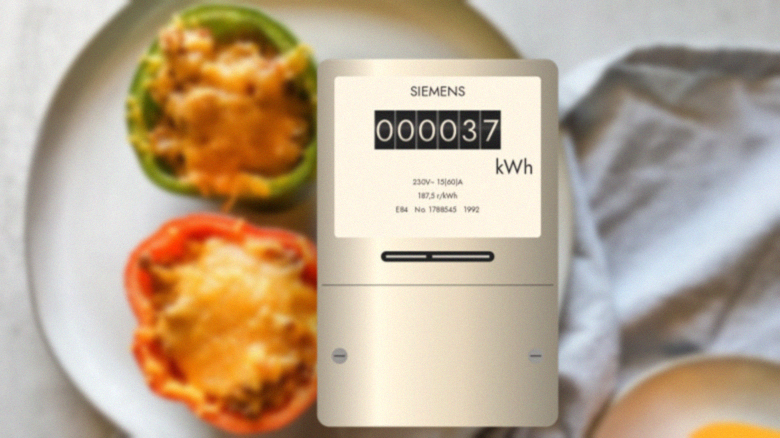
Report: 37; kWh
